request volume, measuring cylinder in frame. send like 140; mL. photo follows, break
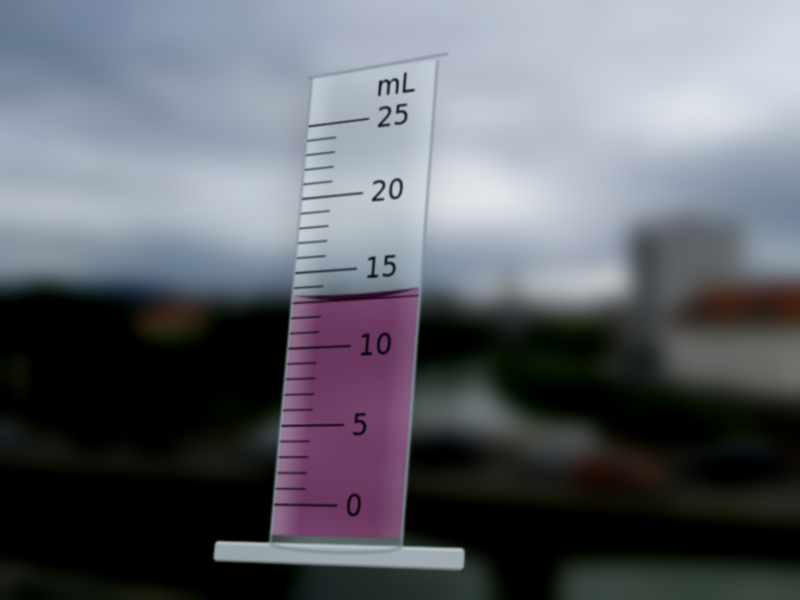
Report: 13; mL
